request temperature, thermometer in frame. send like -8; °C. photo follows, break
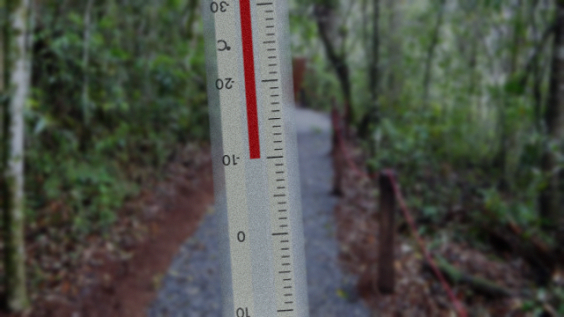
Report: -10; °C
